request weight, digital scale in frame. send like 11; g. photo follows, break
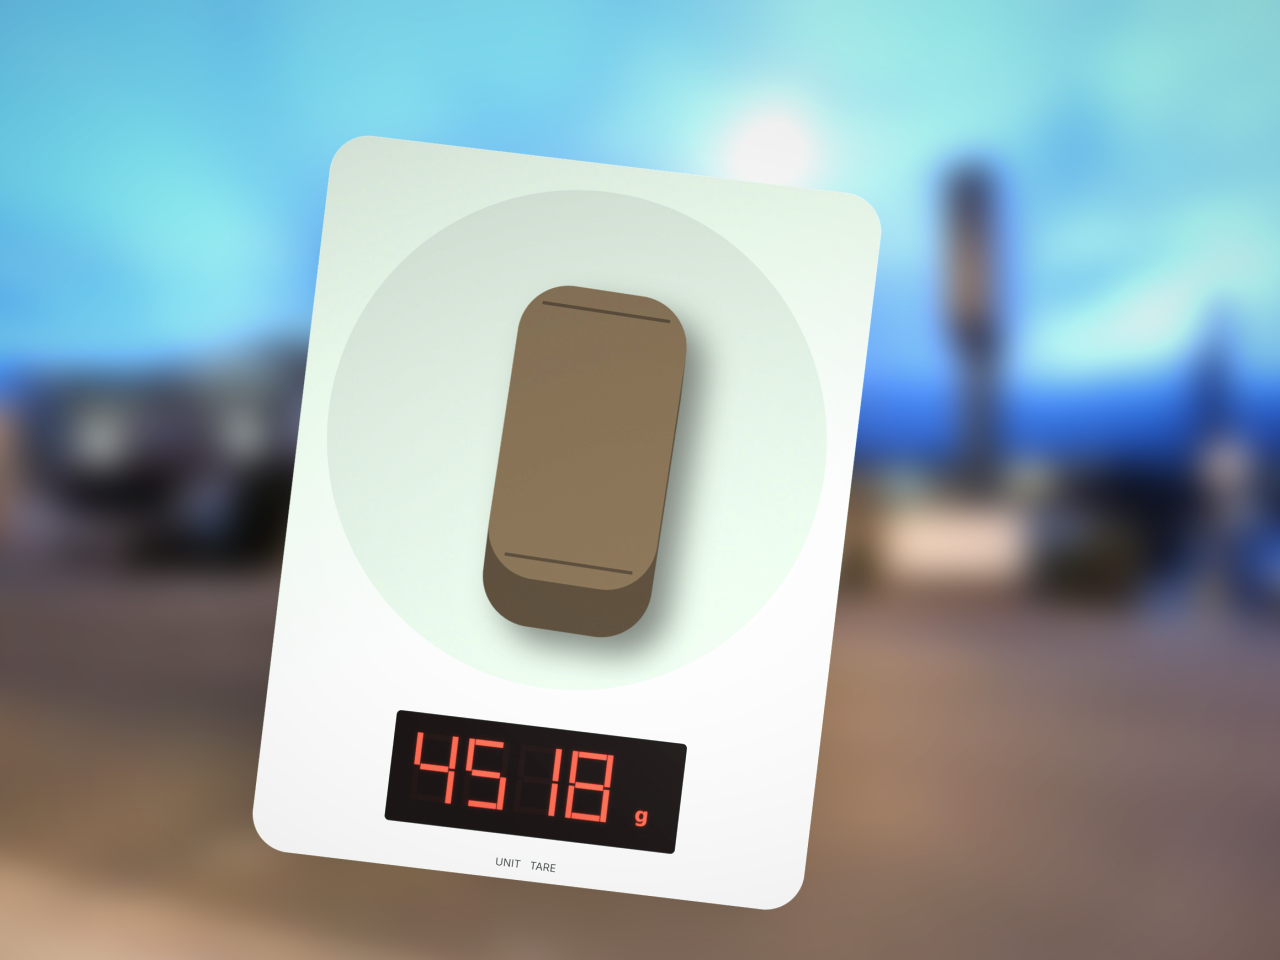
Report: 4518; g
